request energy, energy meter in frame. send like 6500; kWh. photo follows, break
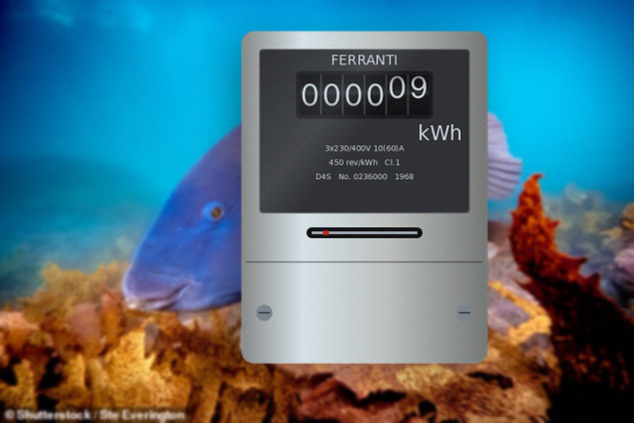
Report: 9; kWh
